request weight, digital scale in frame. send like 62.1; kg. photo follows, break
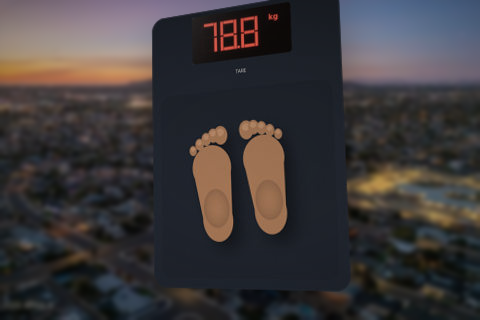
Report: 78.8; kg
